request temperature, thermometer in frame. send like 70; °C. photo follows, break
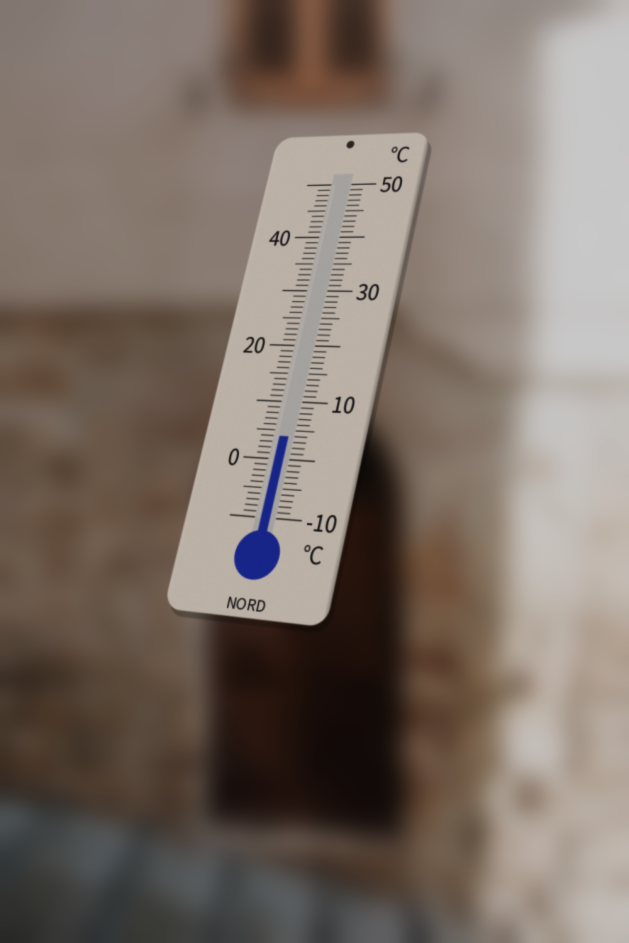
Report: 4; °C
